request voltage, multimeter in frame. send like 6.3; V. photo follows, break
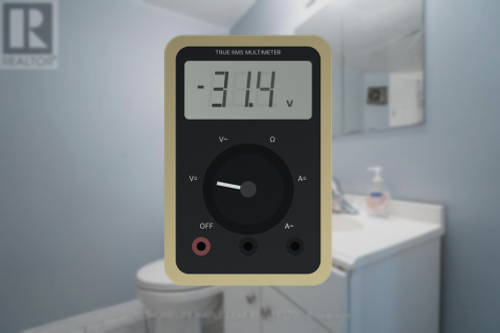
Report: -31.4; V
